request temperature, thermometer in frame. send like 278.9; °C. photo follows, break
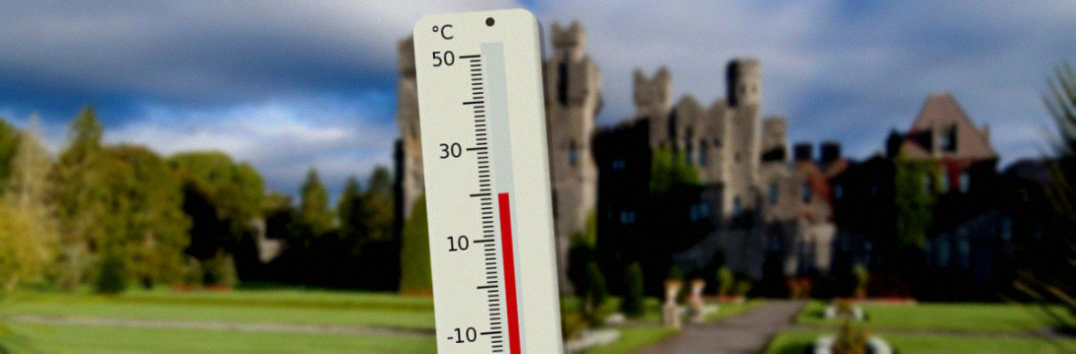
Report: 20; °C
